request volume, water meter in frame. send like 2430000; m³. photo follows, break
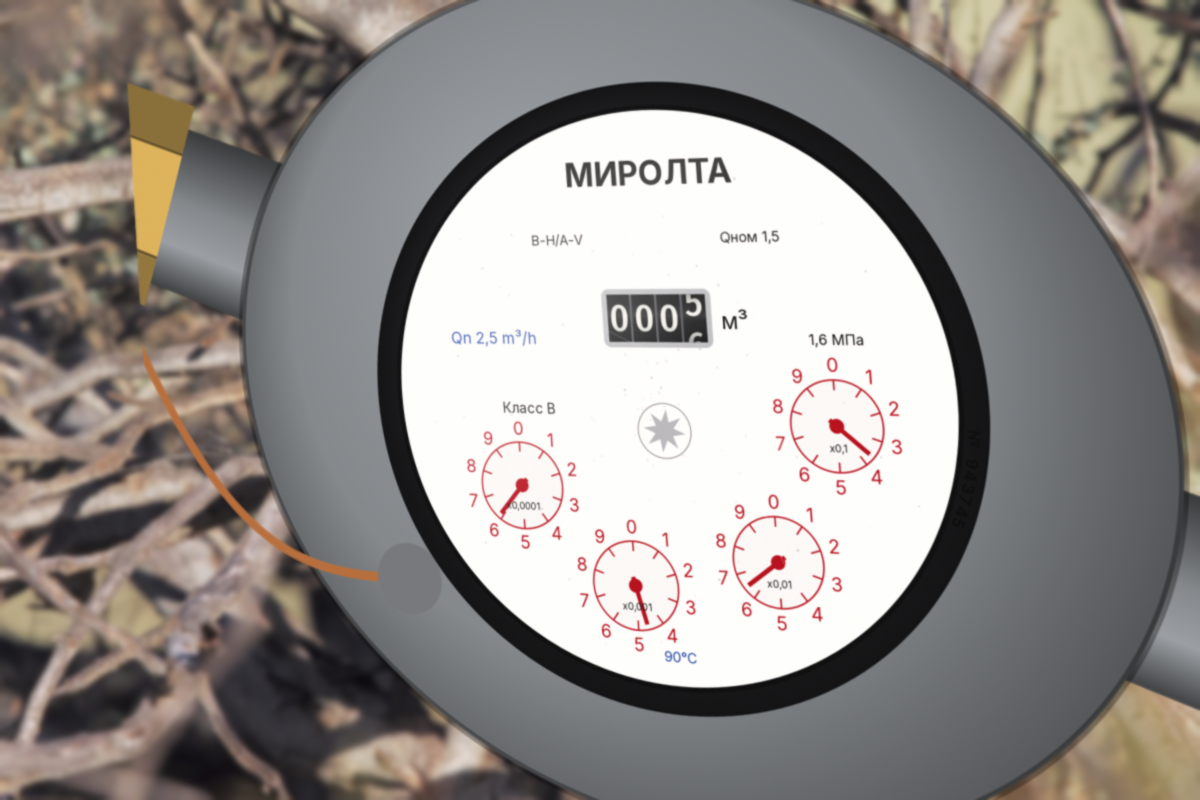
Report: 5.3646; m³
